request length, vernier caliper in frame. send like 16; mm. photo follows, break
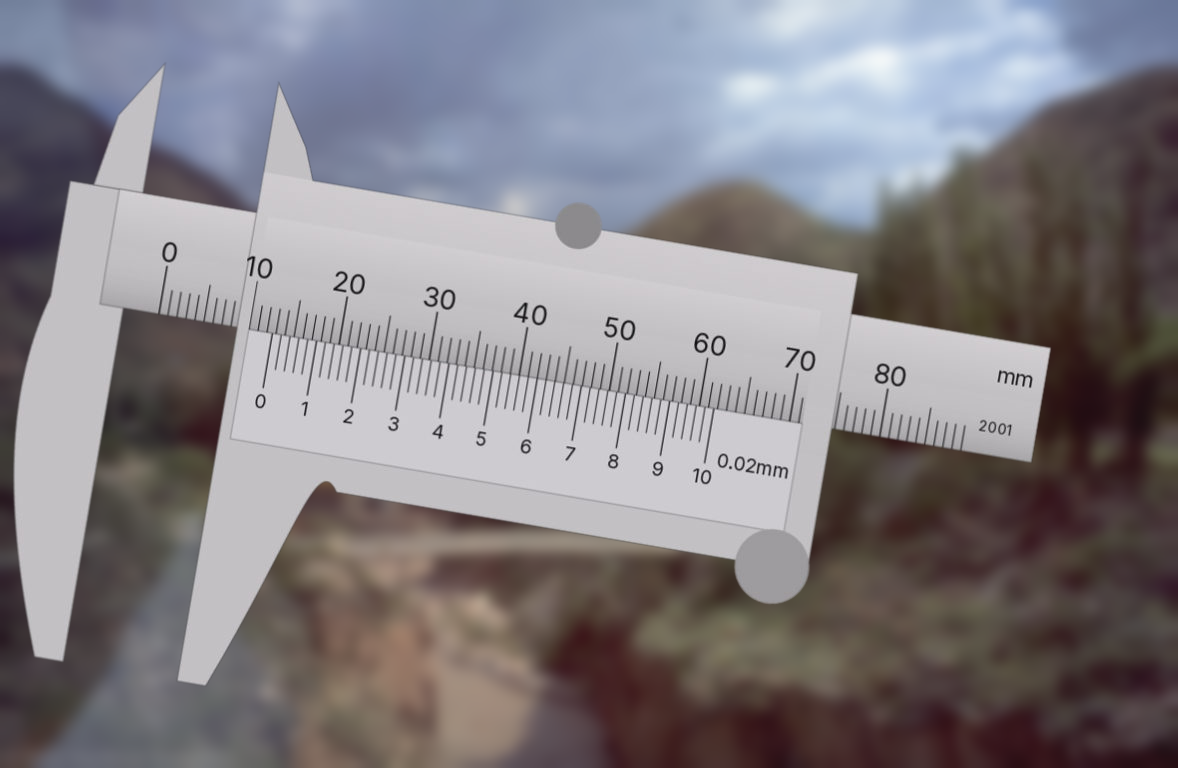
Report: 12.6; mm
